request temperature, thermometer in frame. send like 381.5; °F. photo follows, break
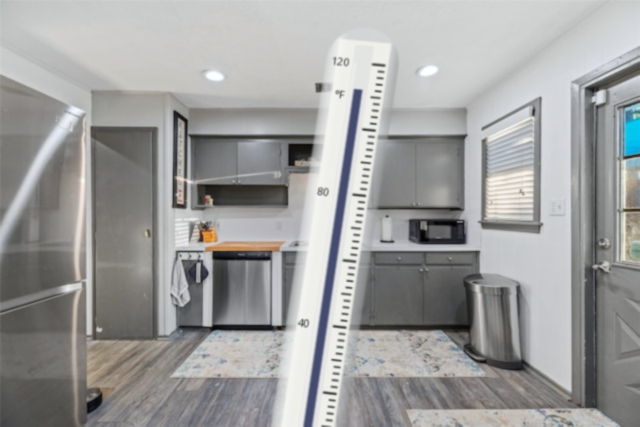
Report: 112; °F
